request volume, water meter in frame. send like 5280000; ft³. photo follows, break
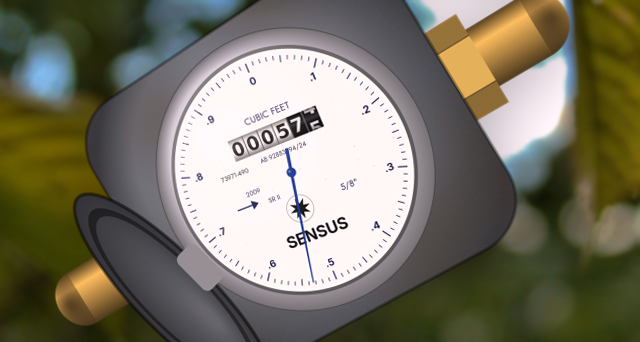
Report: 574.53; ft³
